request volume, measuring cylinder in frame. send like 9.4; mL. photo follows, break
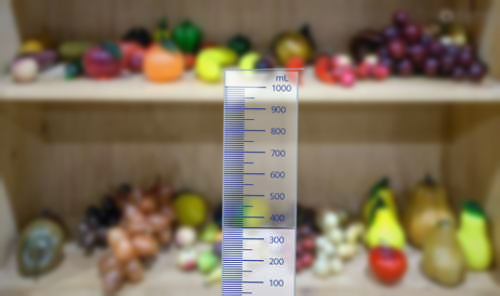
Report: 350; mL
